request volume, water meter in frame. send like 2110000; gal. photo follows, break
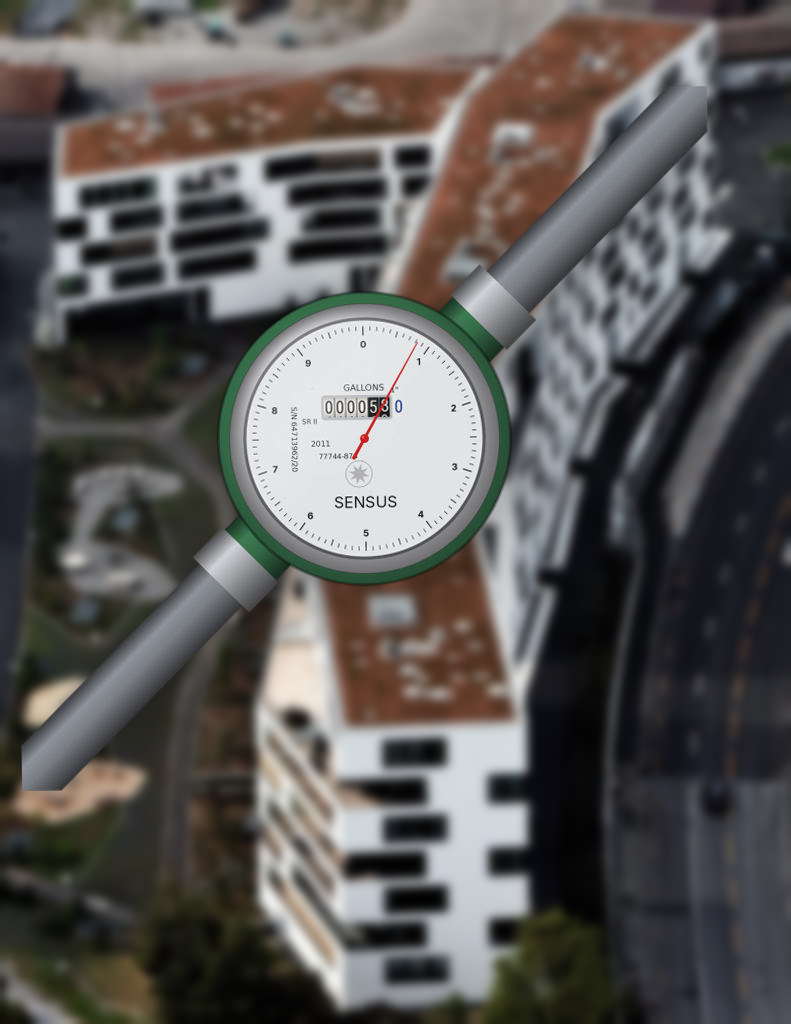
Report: 580.8; gal
